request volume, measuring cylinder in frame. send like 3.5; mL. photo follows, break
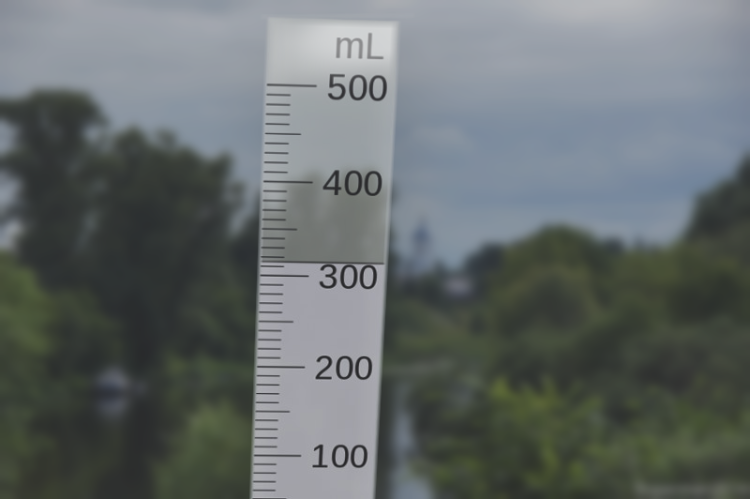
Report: 315; mL
